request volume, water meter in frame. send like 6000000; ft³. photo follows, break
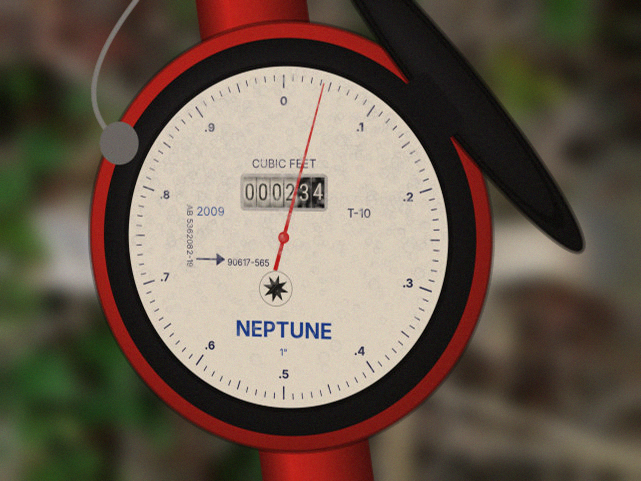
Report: 234.04; ft³
